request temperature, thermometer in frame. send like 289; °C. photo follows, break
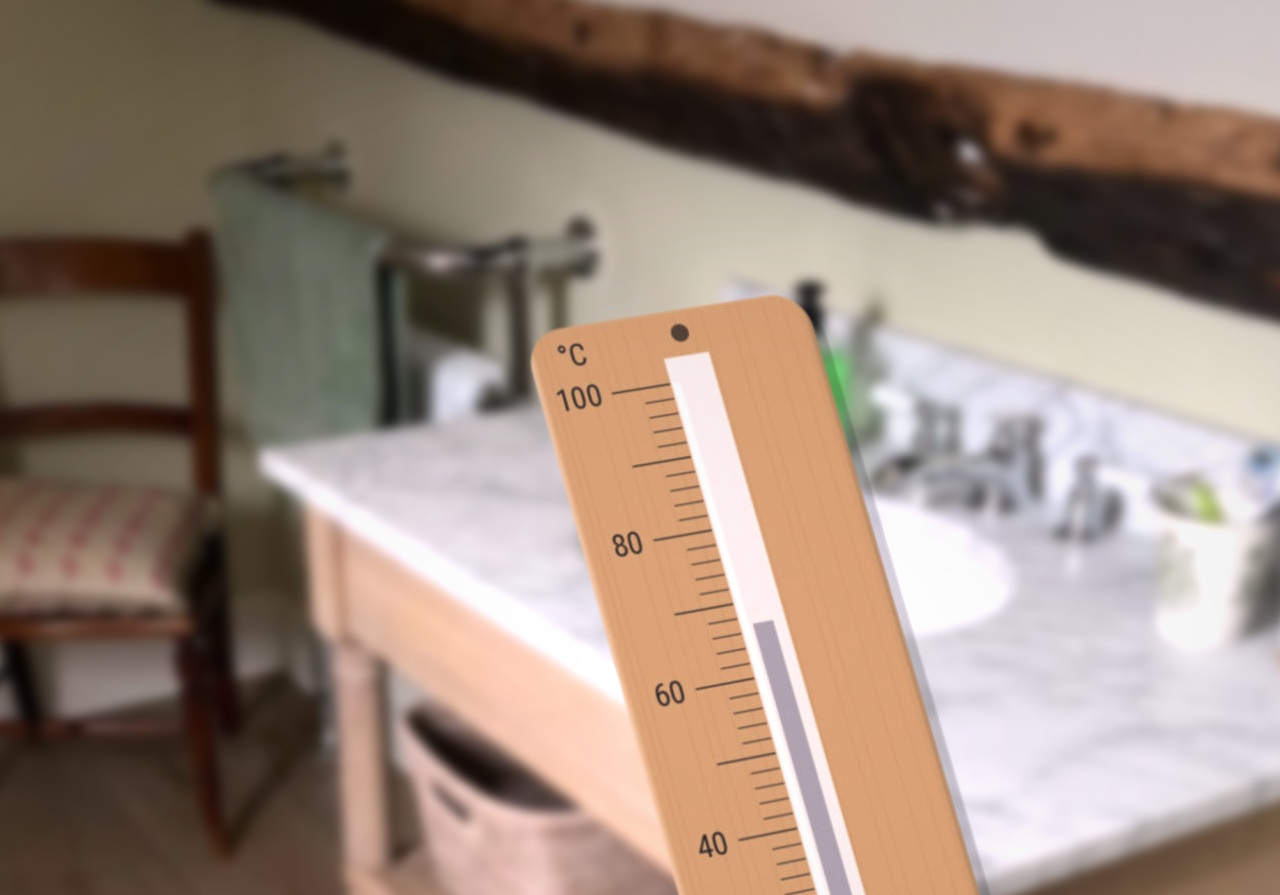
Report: 67; °C
